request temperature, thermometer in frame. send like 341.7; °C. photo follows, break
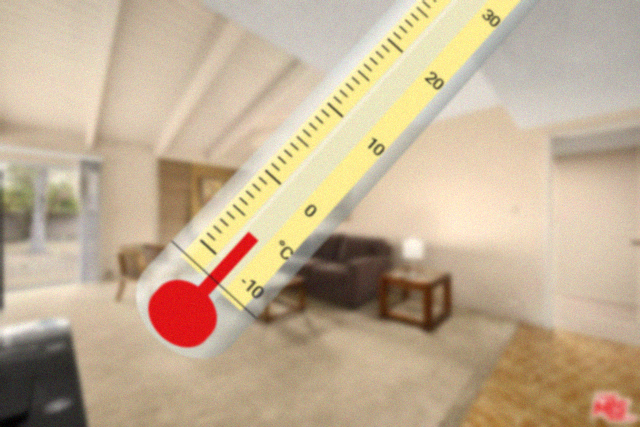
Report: -6; °C
